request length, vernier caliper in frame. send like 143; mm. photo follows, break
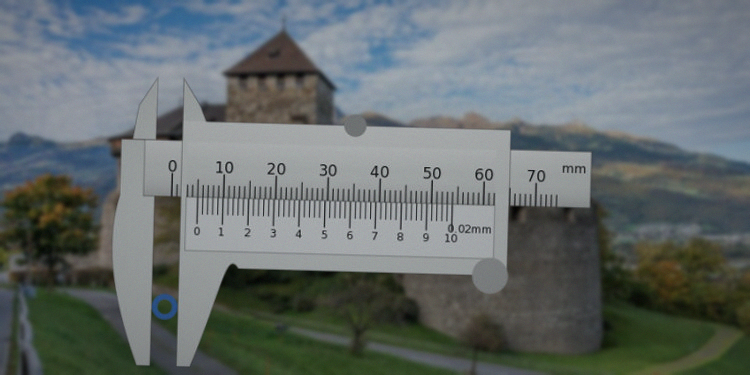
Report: 5.0; mm
